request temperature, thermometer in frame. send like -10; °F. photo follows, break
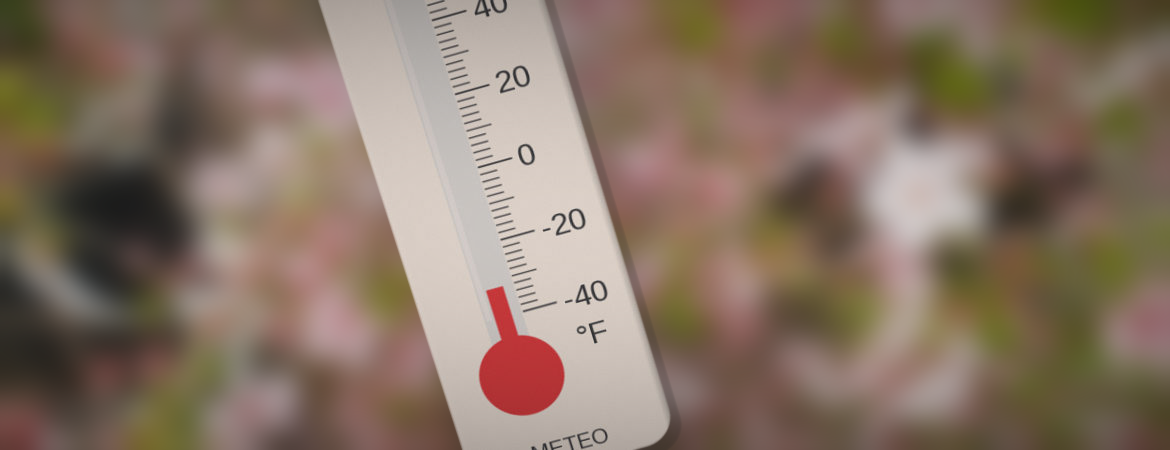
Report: -32; °F
